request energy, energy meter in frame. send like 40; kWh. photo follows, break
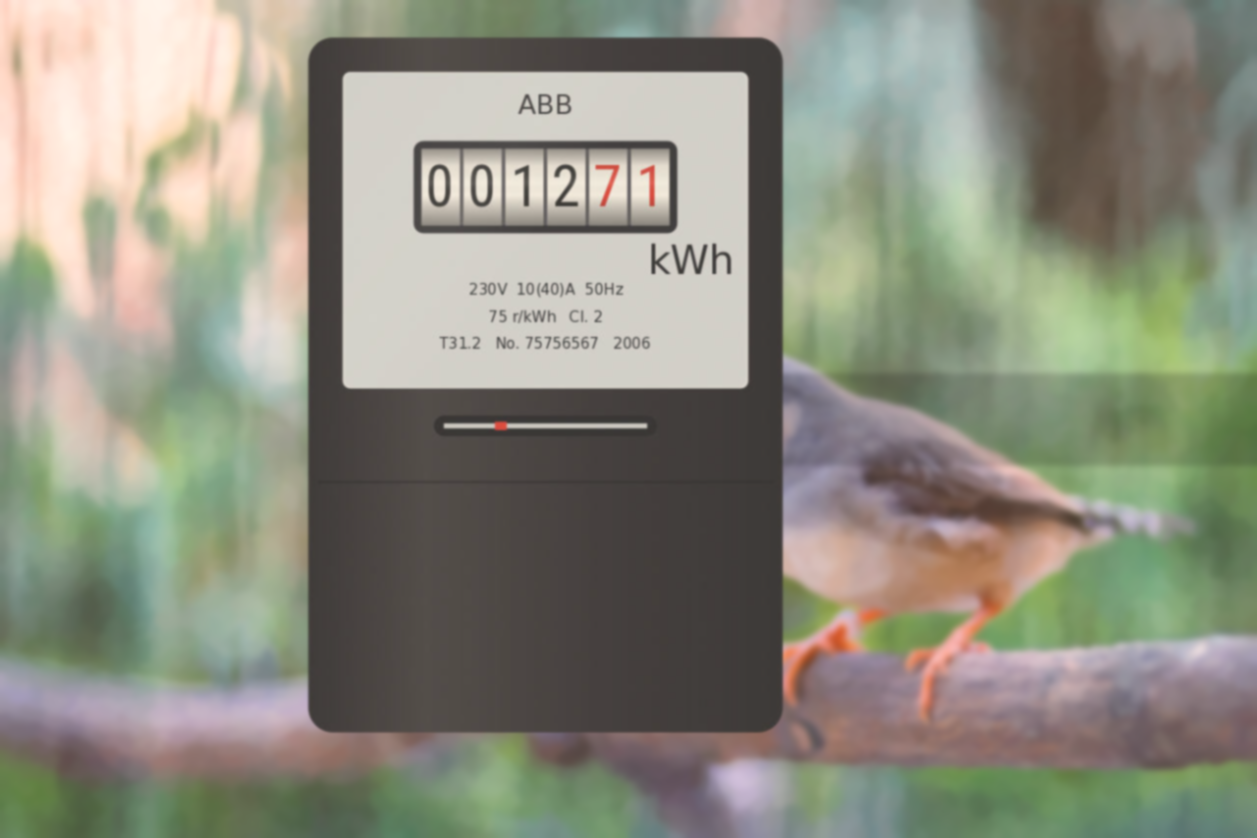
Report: 12.71; kWh
